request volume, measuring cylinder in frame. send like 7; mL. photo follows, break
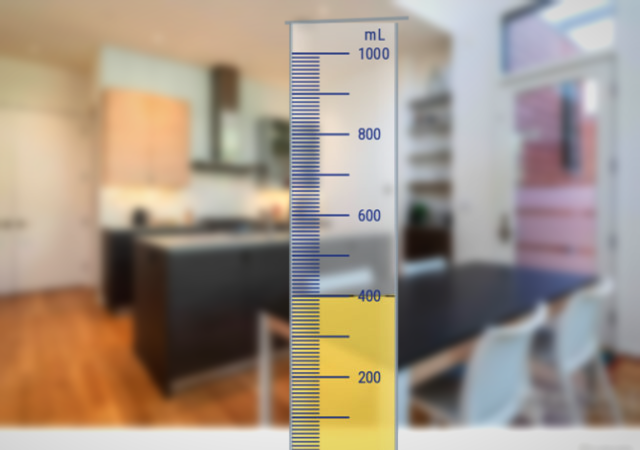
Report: 400; mL
